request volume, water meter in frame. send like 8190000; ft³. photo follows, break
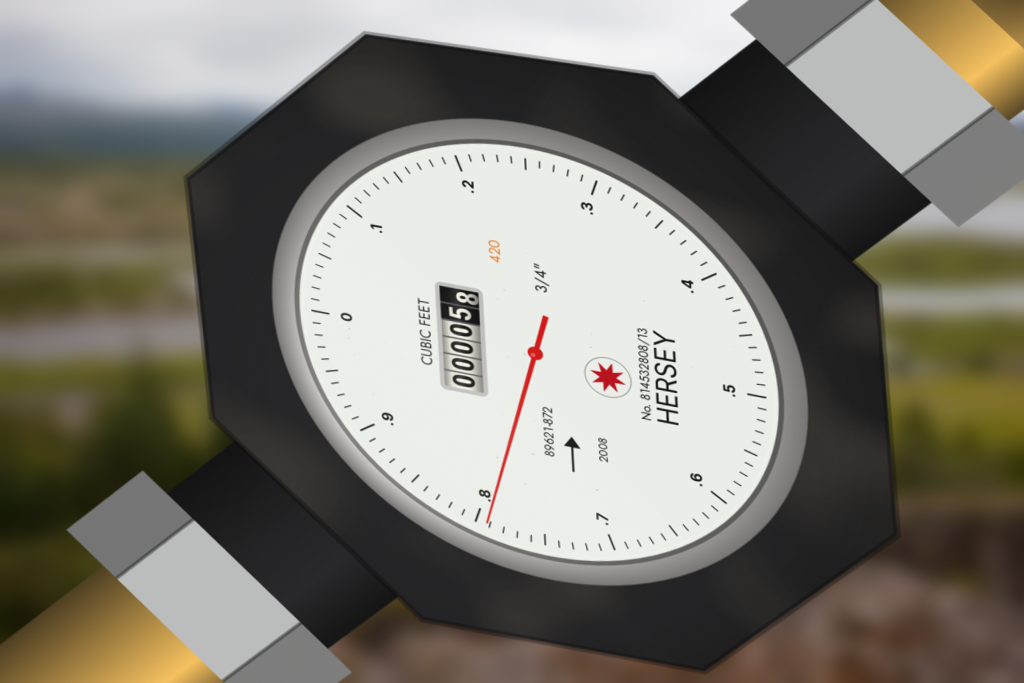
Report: 57.79; ft³
